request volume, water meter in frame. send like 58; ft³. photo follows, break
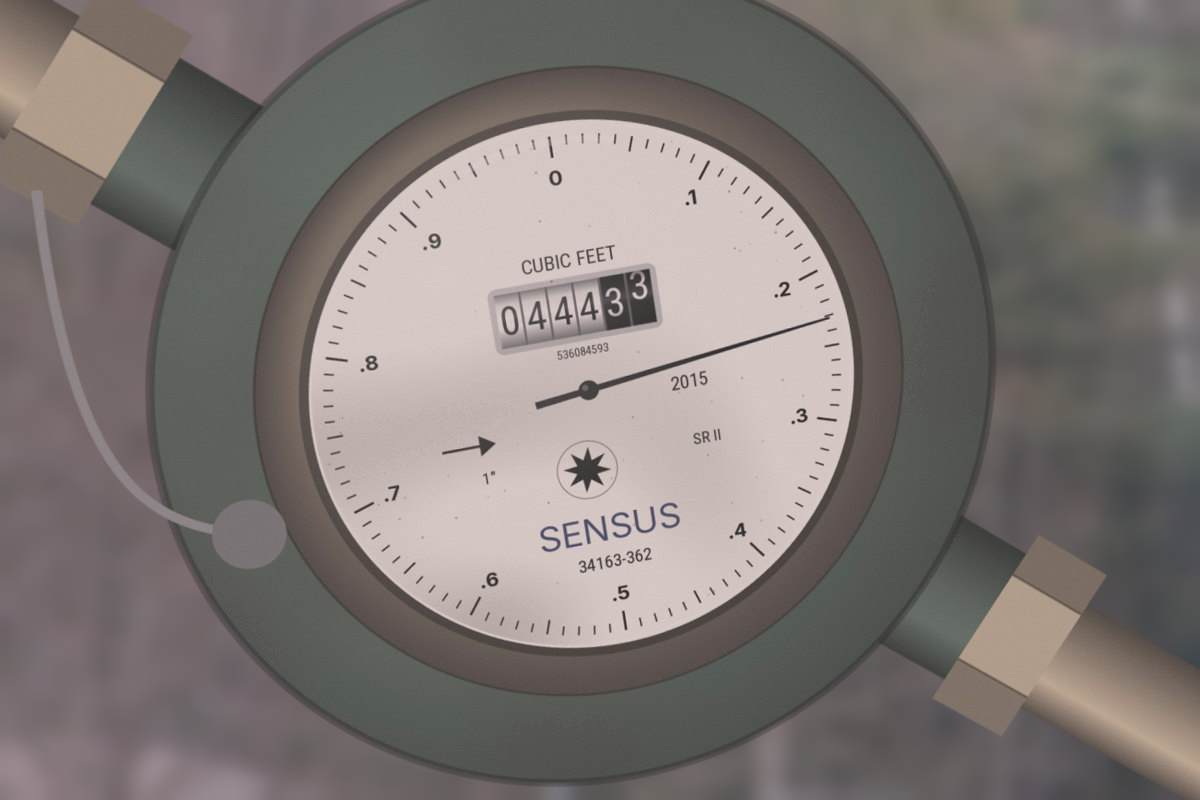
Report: 44433.23; ft³
